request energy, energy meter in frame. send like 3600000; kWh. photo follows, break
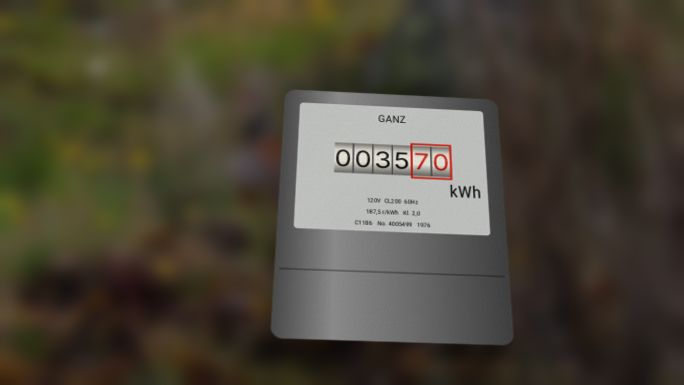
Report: 35.70; kWh
